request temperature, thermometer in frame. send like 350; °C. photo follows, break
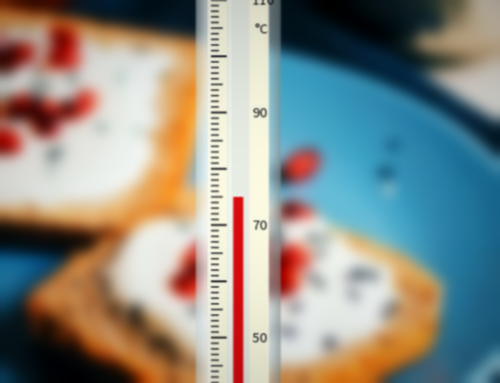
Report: 75; °C
